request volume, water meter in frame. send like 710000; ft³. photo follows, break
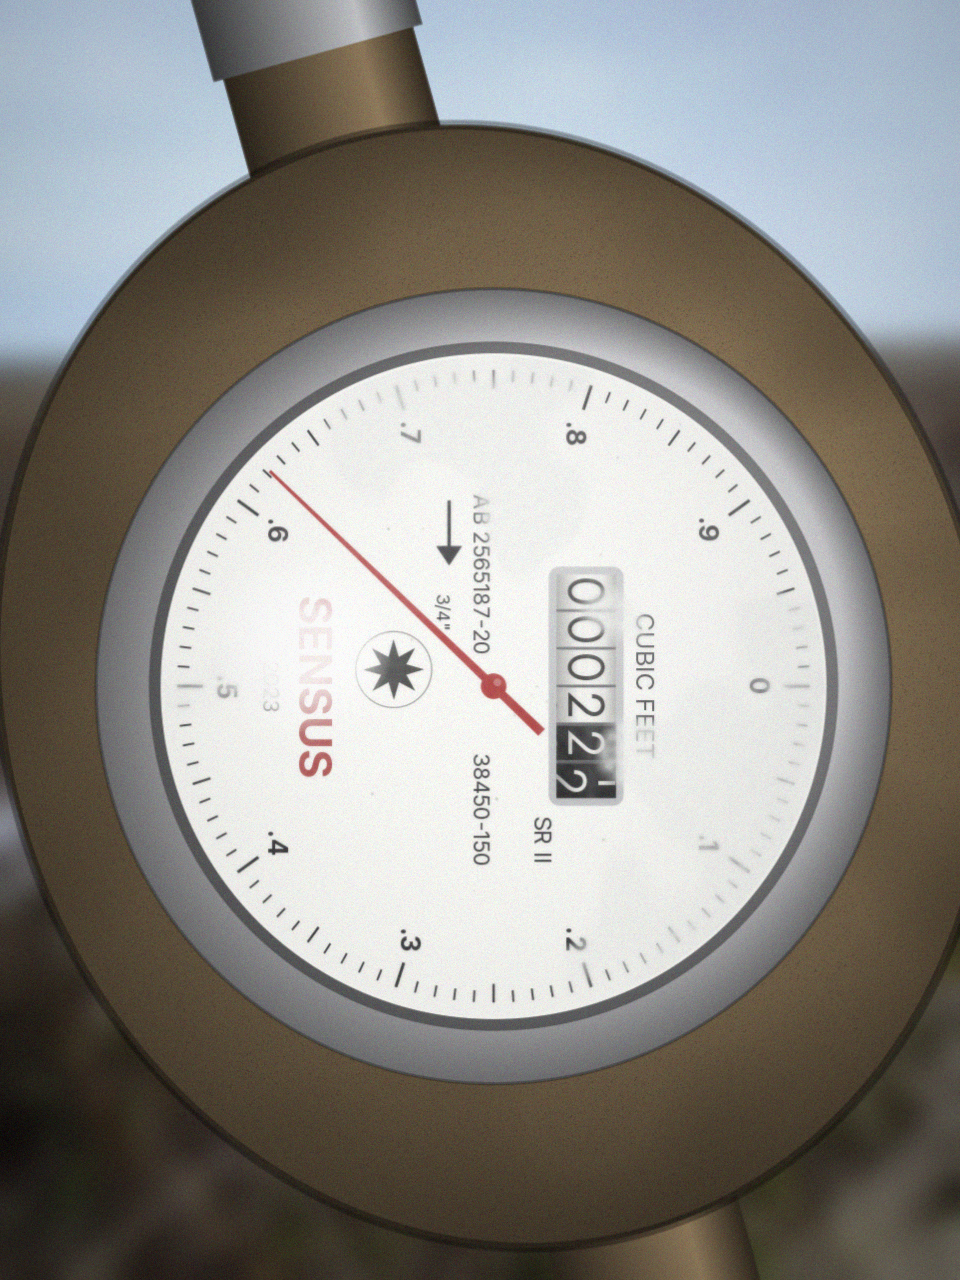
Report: 221.62; ft³
